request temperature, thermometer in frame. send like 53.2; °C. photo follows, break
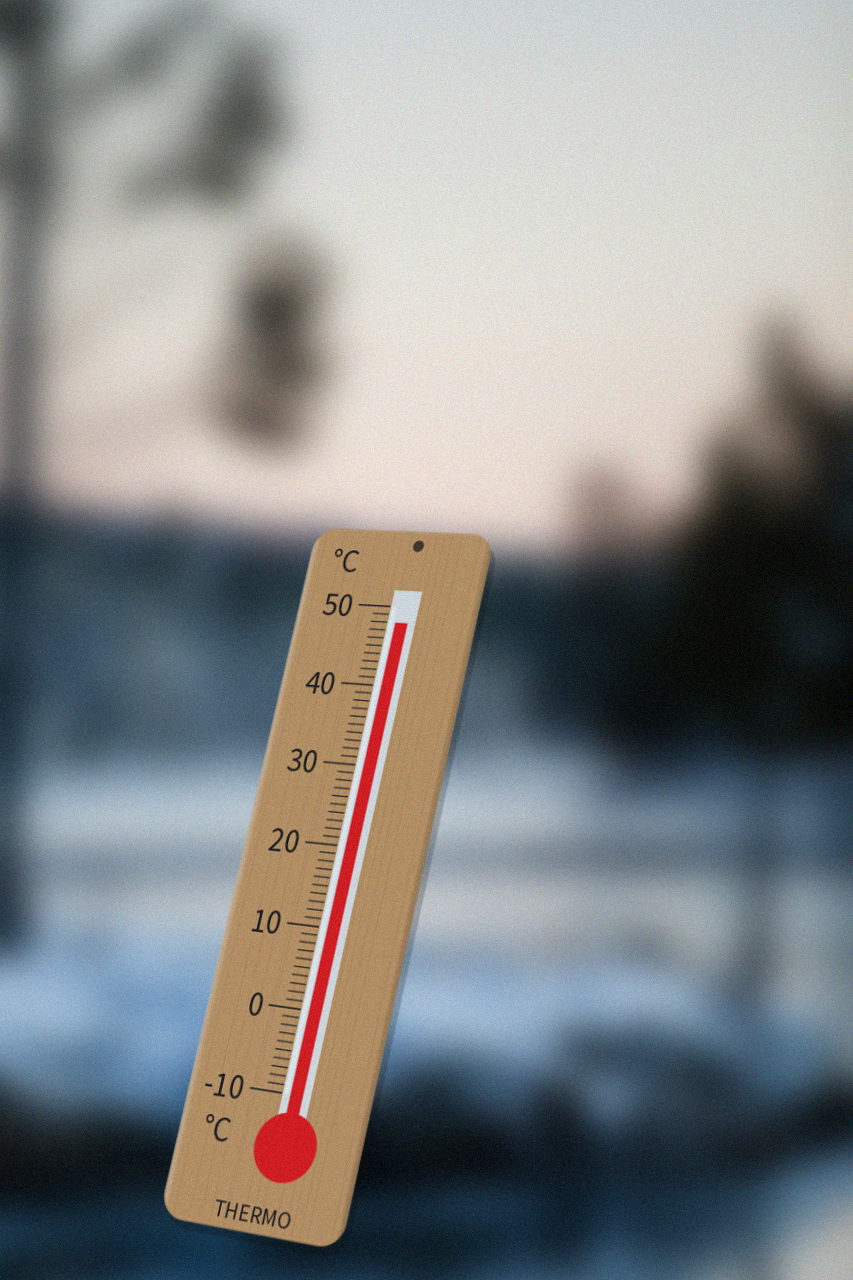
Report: 48; °C
